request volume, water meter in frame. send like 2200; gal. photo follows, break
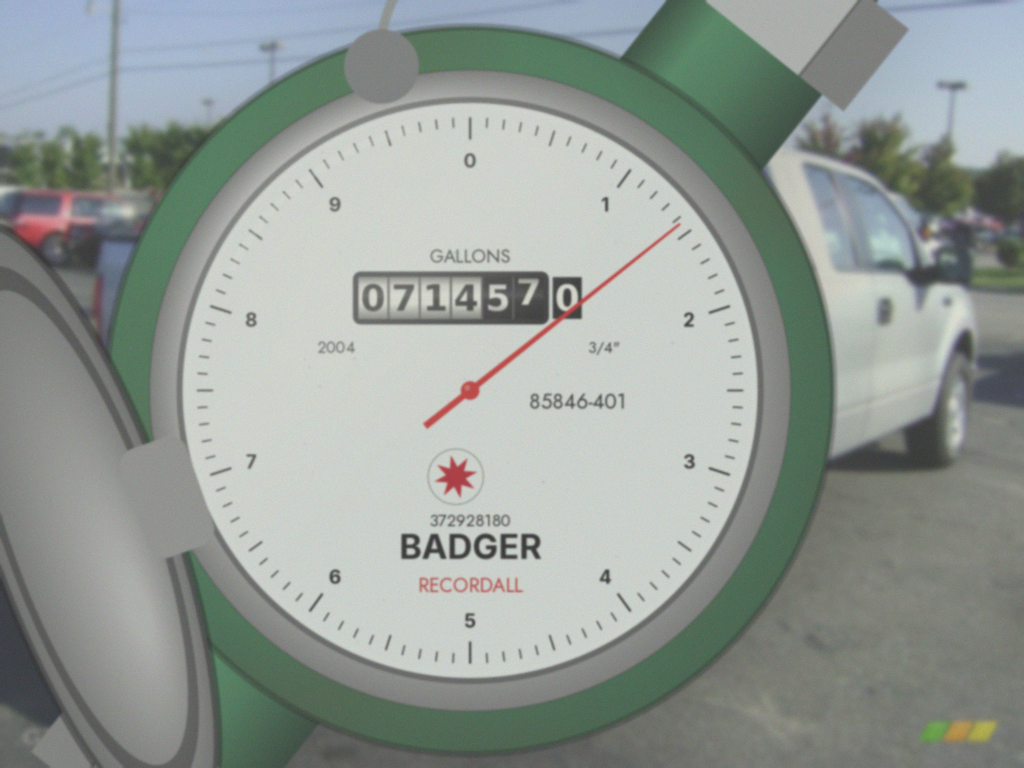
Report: 714571.4; gal
